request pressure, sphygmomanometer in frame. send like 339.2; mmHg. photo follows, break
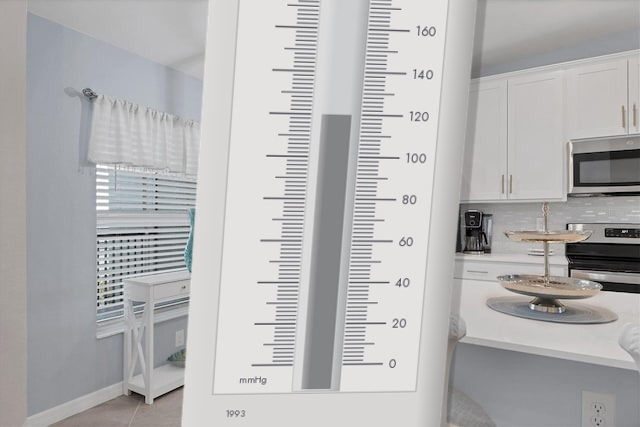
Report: 120; mmHg
